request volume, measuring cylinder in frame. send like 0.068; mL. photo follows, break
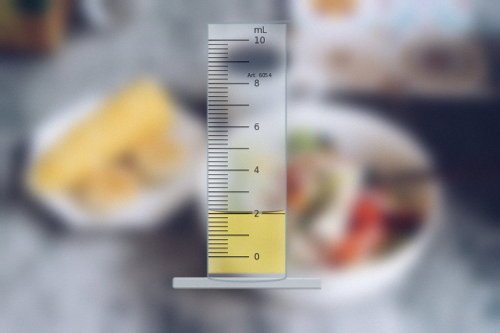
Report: 2; mL
